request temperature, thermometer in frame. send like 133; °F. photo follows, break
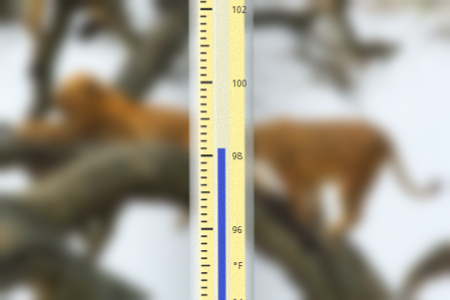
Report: 98.2; °F
